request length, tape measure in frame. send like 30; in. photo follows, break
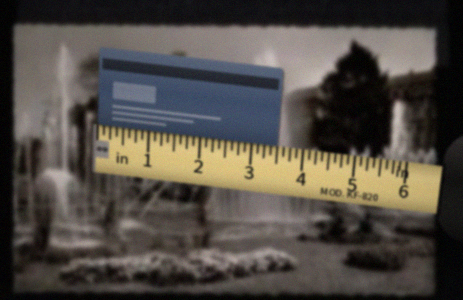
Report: 3.5; in
